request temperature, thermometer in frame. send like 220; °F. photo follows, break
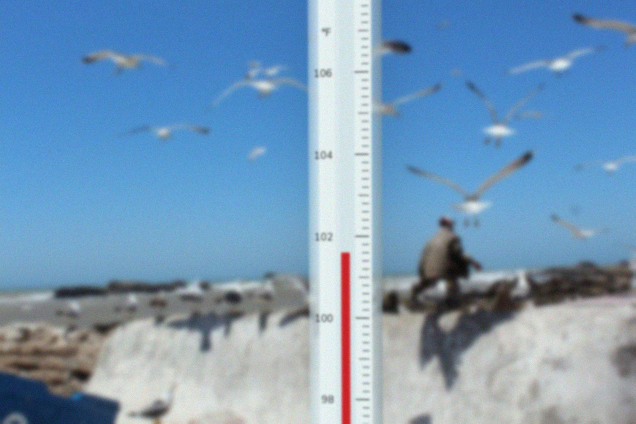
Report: 101.6; °F
